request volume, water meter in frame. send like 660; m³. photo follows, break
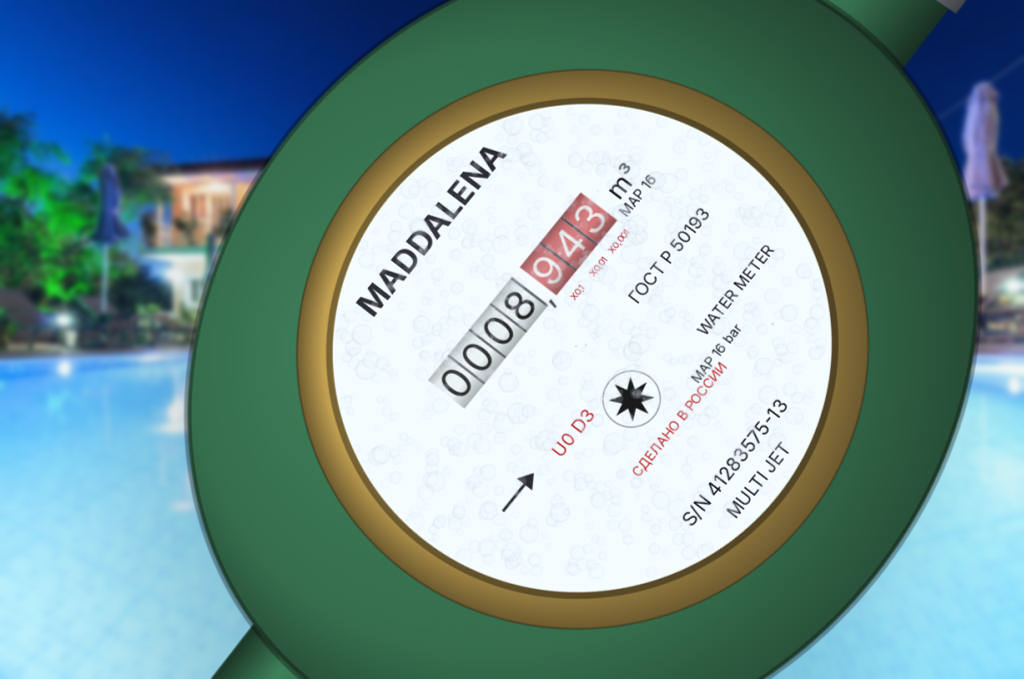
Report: 8.943; m³
